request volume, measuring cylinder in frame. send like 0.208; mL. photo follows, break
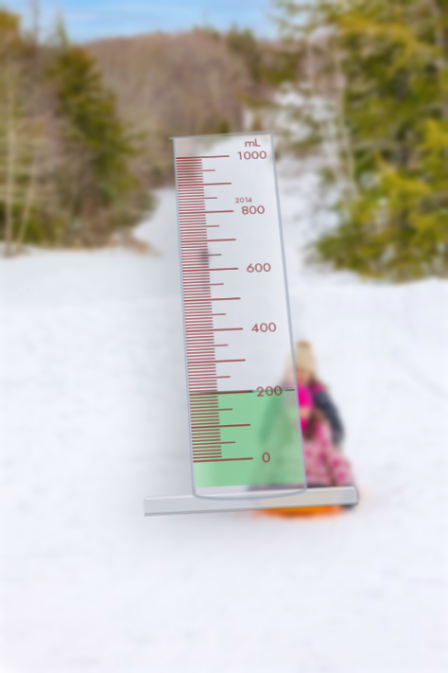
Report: 200; mL
